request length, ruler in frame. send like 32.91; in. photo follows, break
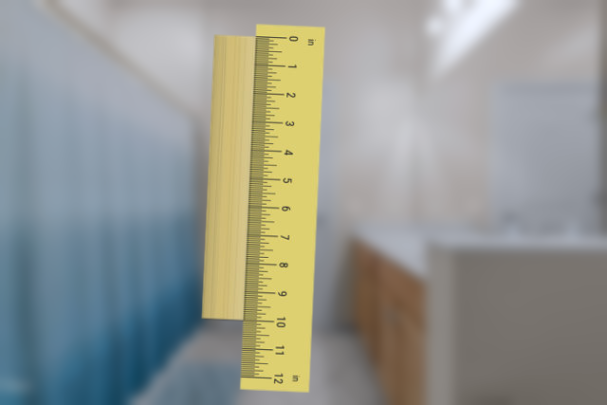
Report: 10; in
